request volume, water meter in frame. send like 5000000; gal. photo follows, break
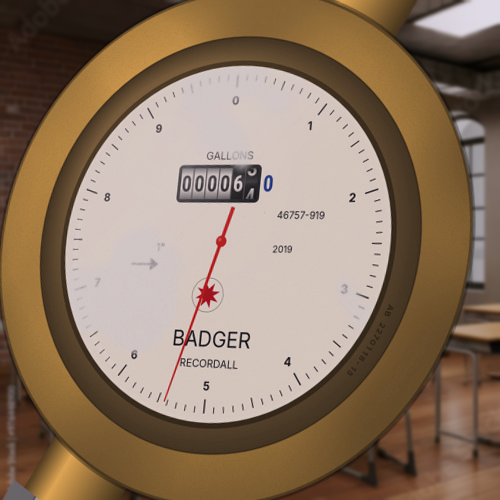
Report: 635.4; gal
